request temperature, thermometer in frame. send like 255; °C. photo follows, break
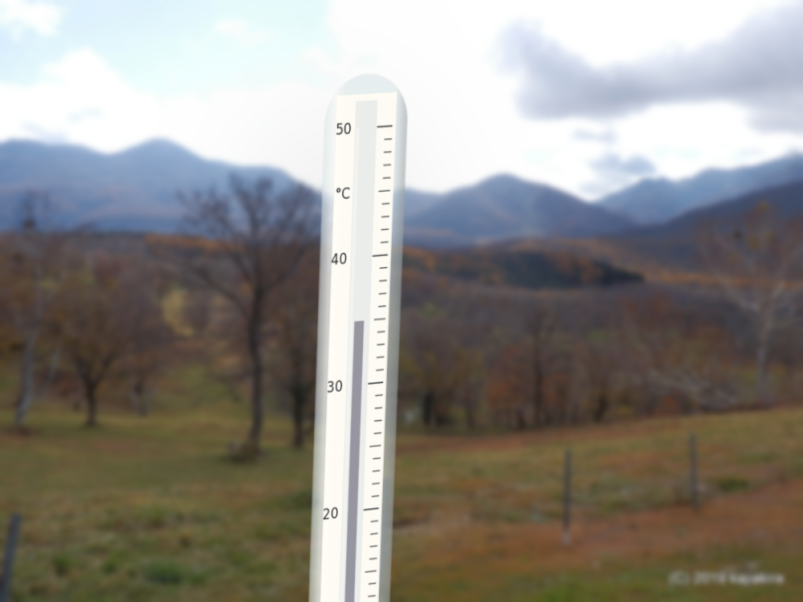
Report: 35; °C
